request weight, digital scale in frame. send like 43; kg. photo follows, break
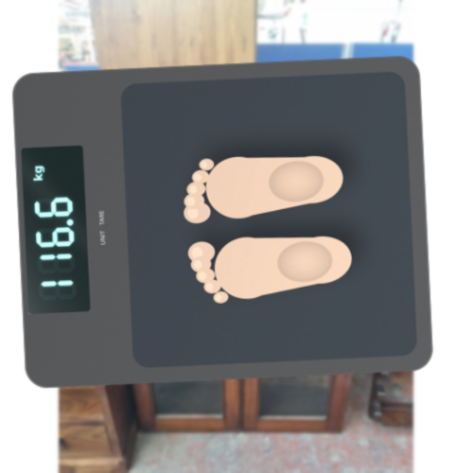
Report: 116.6; kg
